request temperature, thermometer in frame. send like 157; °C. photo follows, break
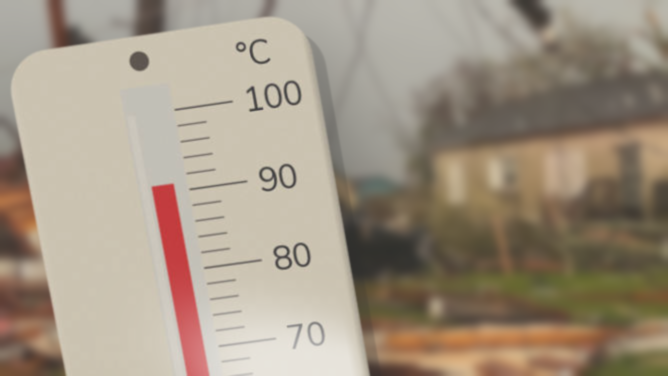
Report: 91; °C
